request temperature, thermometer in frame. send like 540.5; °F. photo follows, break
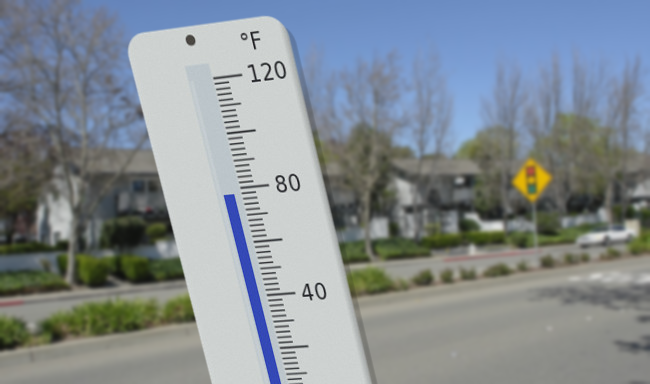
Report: 78; °F
